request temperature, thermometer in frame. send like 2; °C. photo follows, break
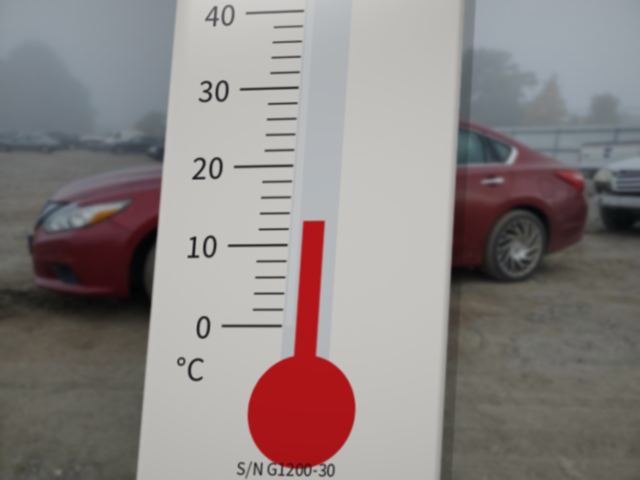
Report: 13; °C
